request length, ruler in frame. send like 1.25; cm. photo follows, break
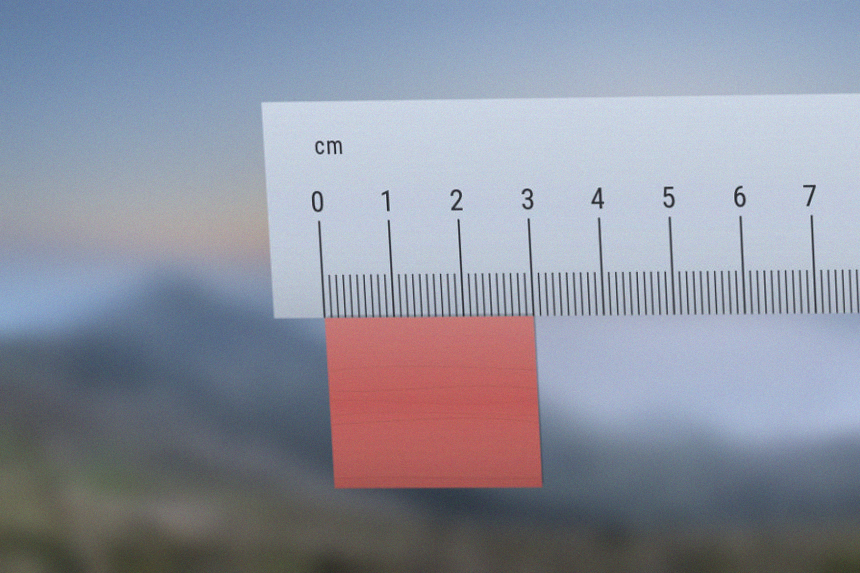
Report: 3; cm
